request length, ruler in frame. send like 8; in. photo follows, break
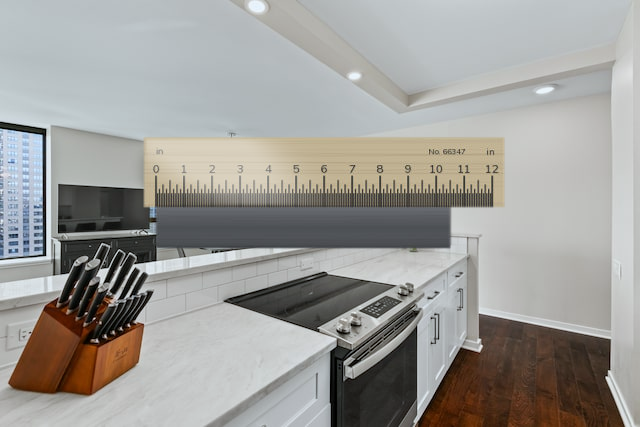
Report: 10.5; in
